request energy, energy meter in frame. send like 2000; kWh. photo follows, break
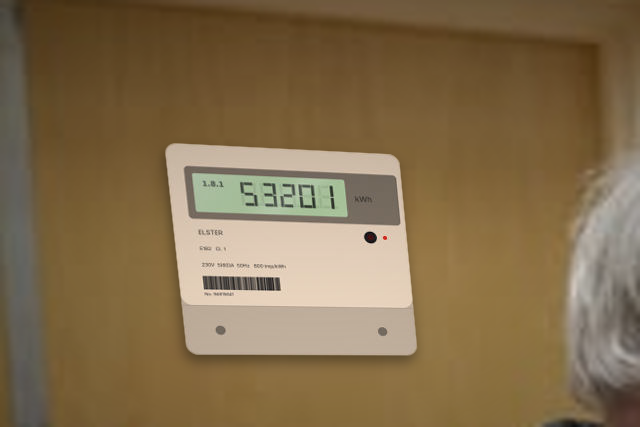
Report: 53201; kWh
